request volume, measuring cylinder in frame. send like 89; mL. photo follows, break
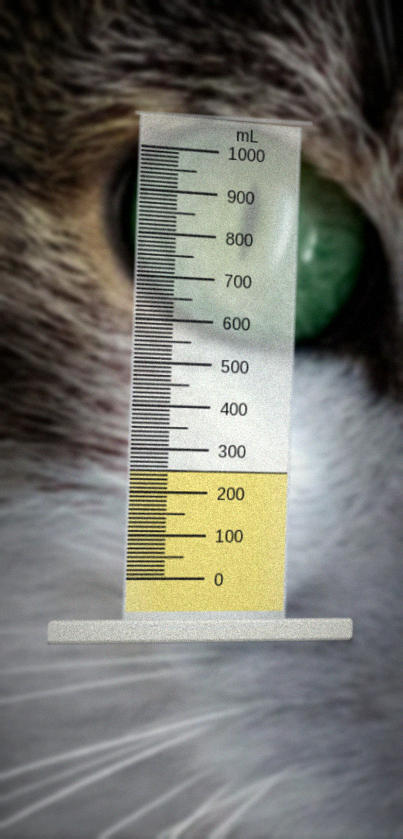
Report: 250; mL
